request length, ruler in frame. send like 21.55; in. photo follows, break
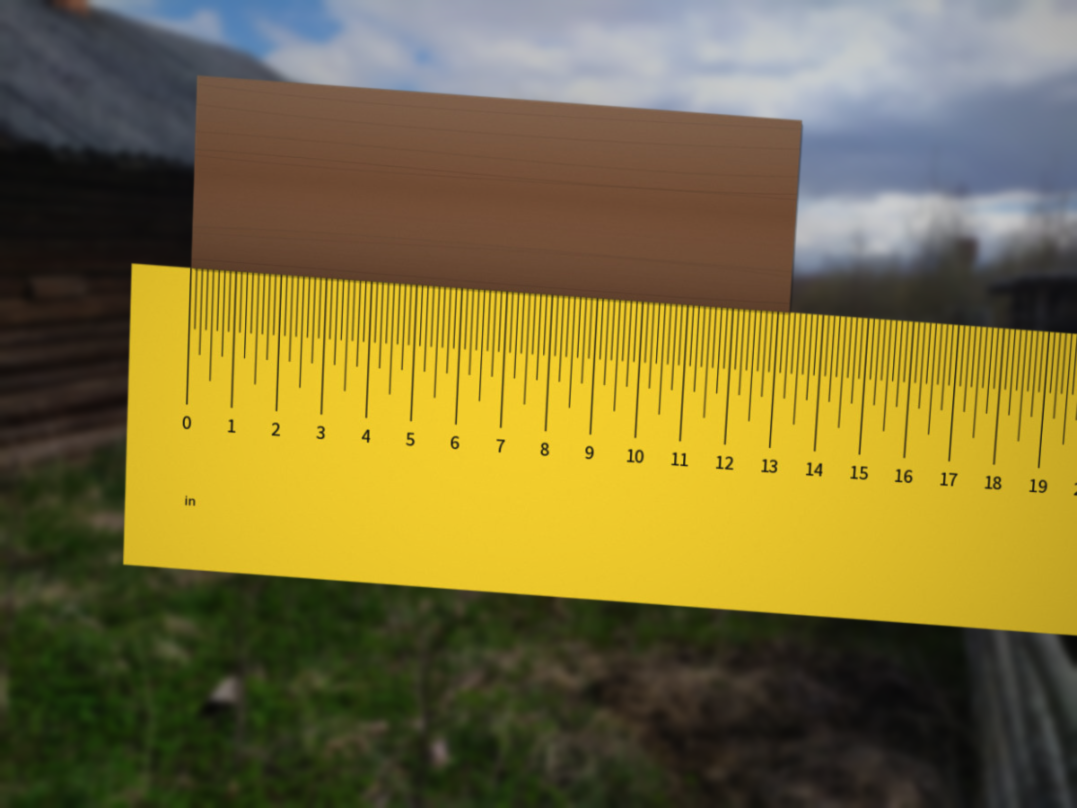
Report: 13.25; in
